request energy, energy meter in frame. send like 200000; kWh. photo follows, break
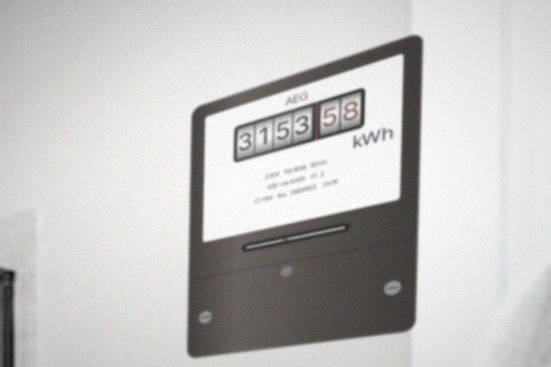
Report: 3153.58; kWh
